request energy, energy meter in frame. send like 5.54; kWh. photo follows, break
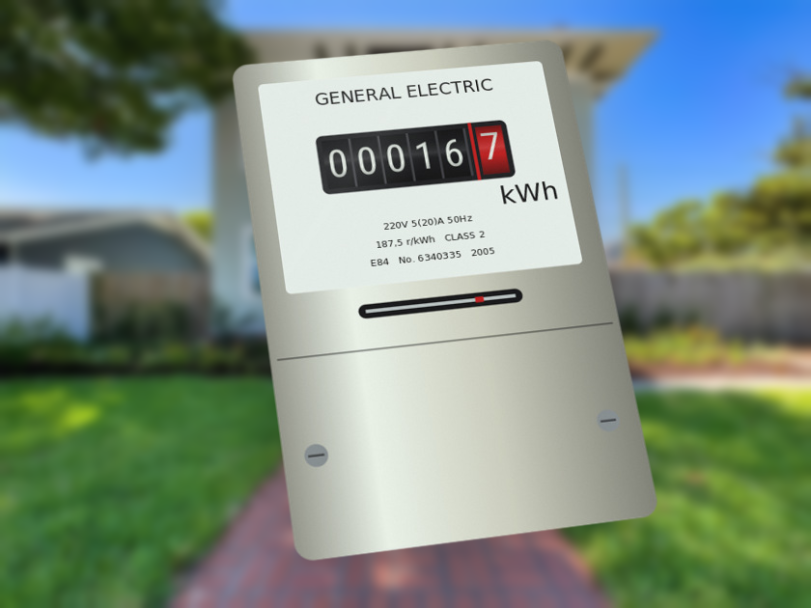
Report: 16.7; kWh
